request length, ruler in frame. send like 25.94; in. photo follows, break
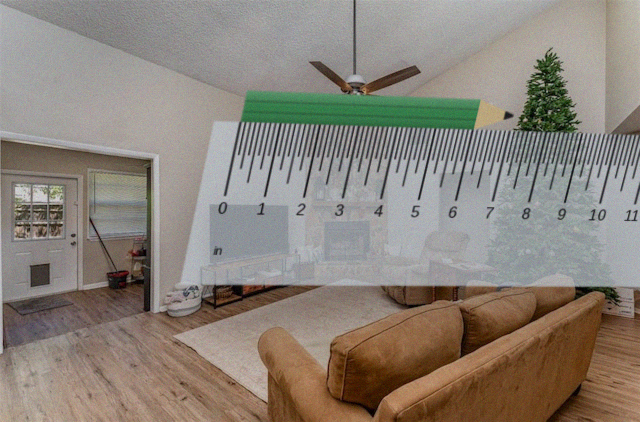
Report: 7; in
